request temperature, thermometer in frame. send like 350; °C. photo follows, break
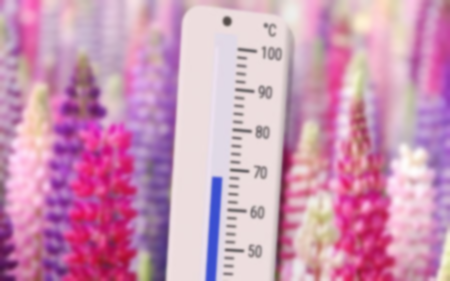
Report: 68; °C
